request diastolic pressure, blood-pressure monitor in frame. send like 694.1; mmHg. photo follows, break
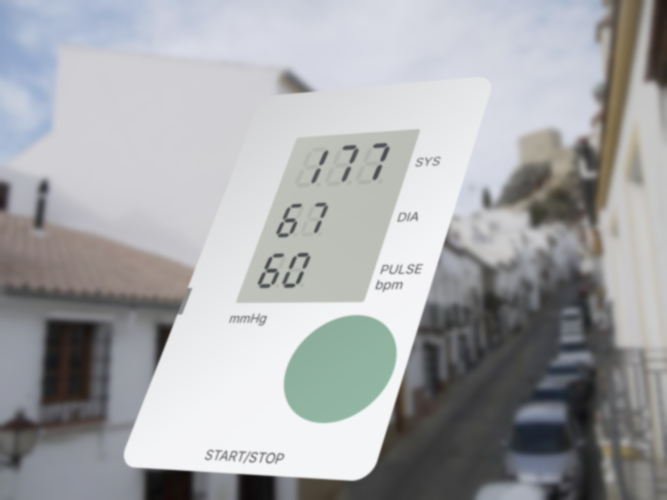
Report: 67; mmHg
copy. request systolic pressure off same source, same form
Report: 177; mmHg
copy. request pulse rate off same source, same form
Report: 60; bpm
